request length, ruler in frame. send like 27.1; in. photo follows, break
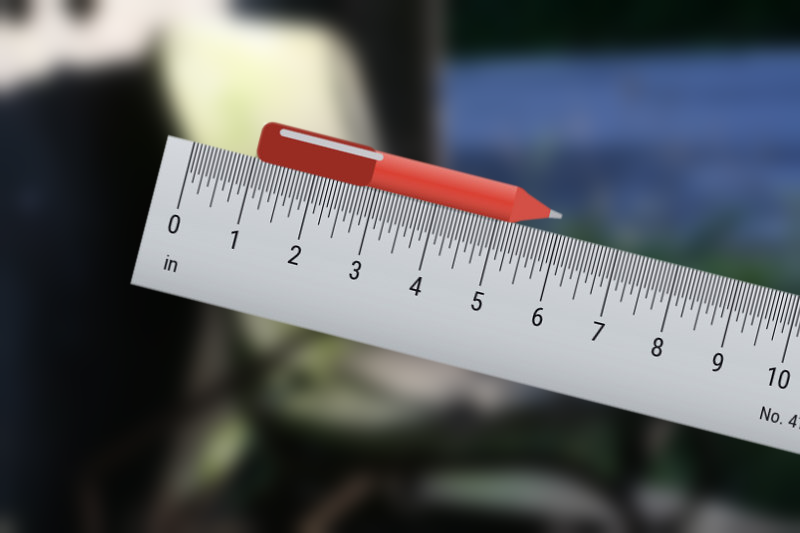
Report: 5; in
